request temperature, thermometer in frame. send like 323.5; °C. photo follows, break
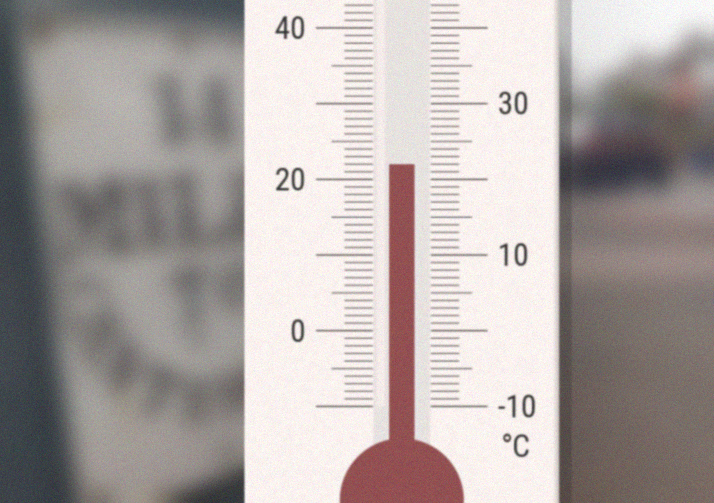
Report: 22; °C
